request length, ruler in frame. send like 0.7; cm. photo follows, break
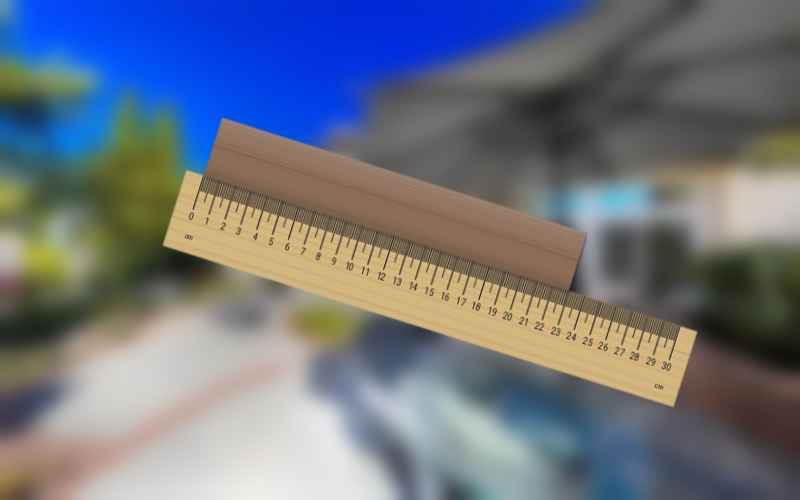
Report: 23; cm
